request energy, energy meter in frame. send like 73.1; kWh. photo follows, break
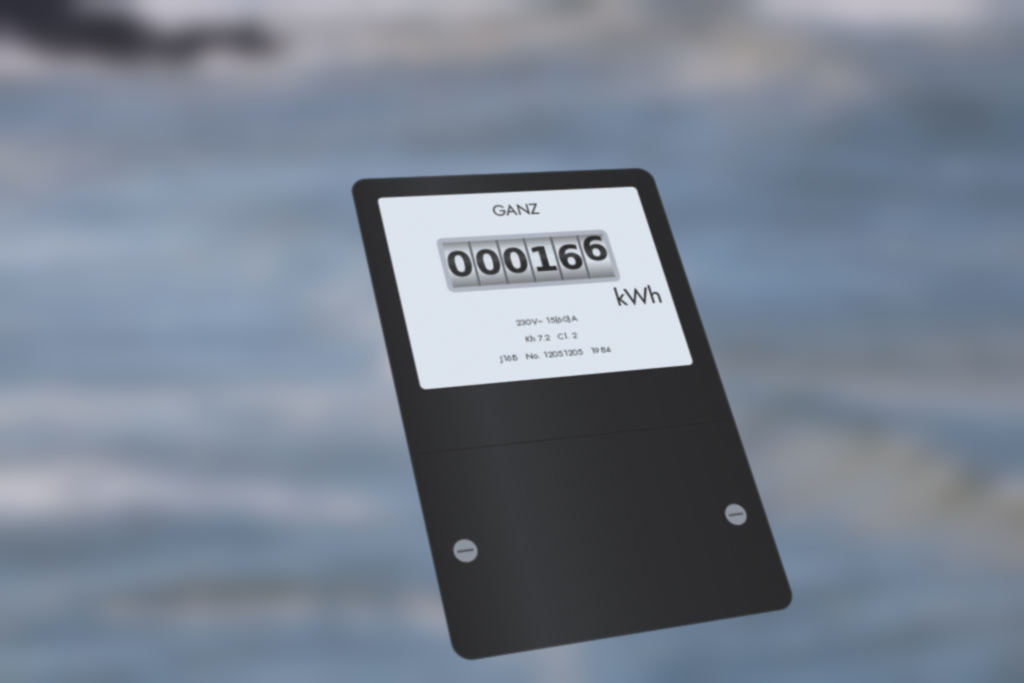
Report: 166; kWh
